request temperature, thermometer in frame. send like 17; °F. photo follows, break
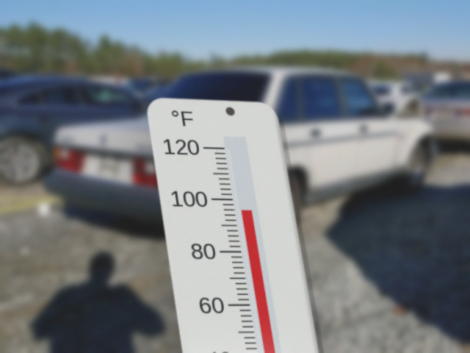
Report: 96; °F
